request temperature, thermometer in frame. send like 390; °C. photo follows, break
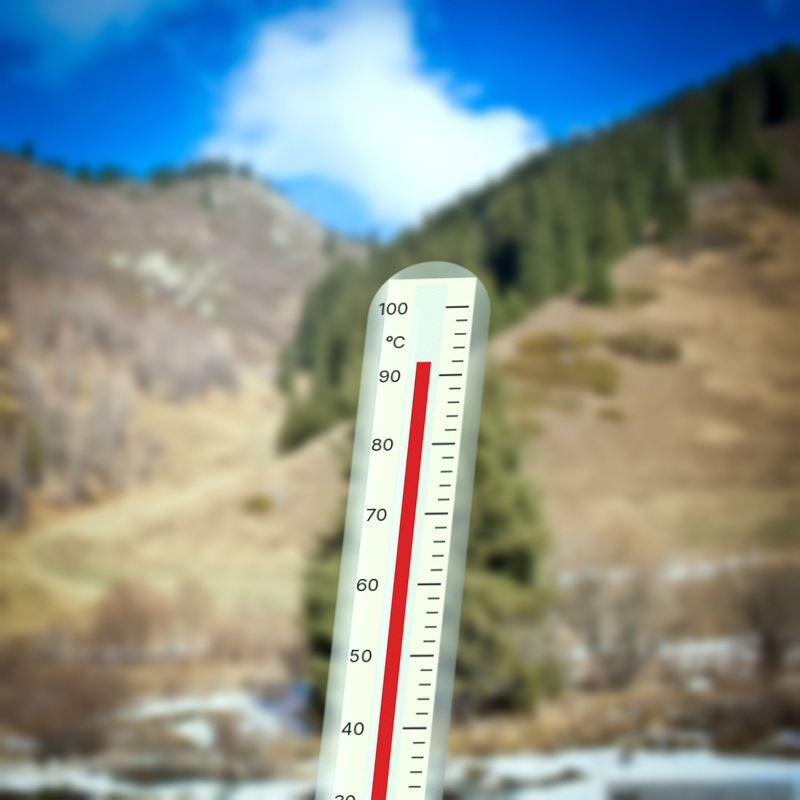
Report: 92; °C
